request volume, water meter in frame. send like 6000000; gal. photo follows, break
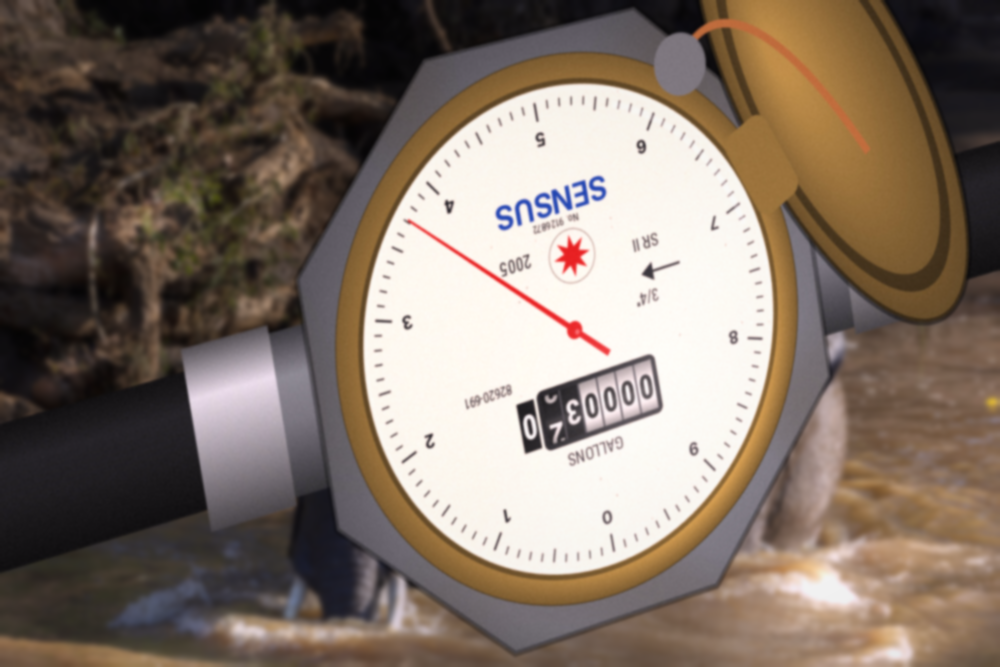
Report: 323.7; gal
